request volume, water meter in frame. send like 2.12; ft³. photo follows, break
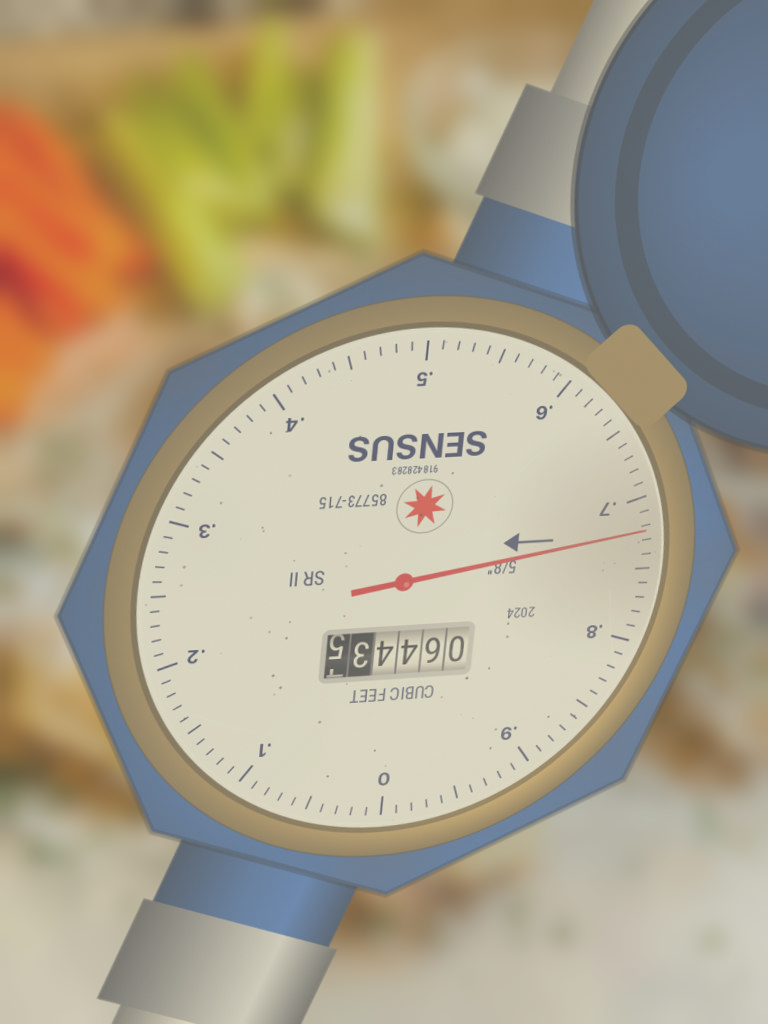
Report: 64434.72; ft³
